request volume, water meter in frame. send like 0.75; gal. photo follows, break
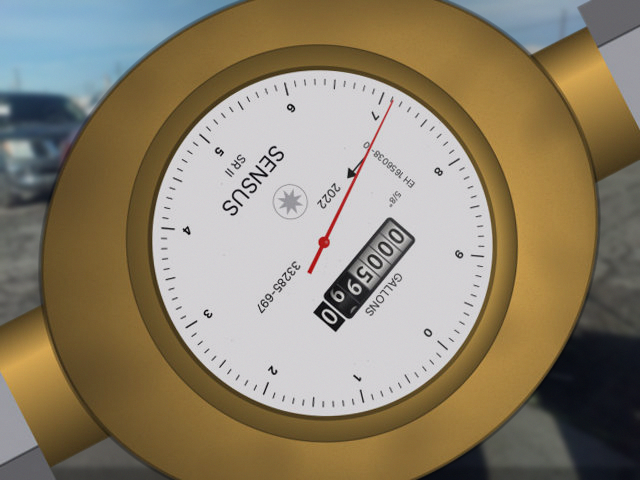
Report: 5987.1; gal
